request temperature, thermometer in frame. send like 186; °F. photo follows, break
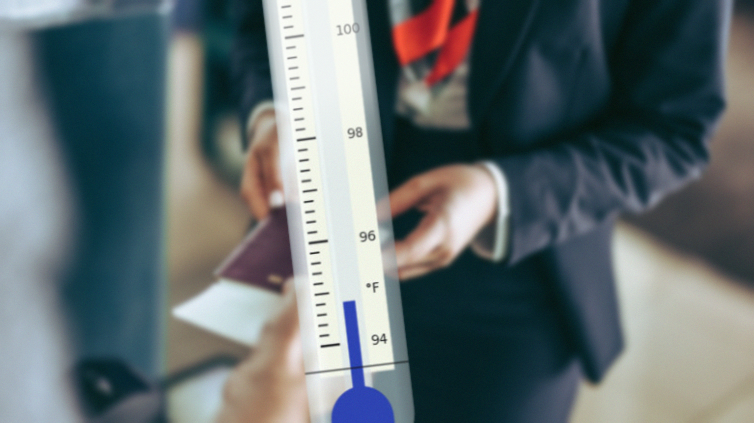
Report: 94.8; °F
